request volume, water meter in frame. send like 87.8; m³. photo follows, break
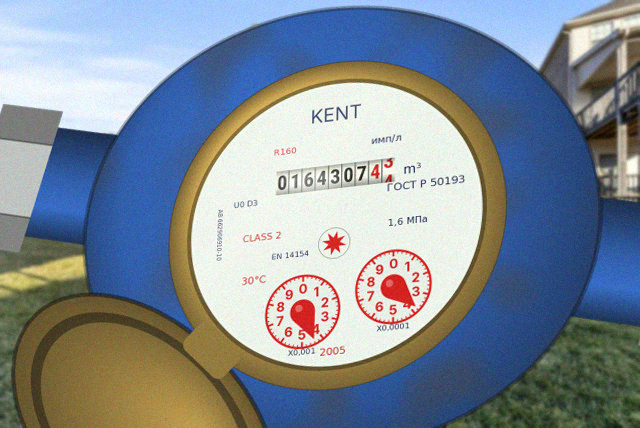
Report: 164307.4343; m³
